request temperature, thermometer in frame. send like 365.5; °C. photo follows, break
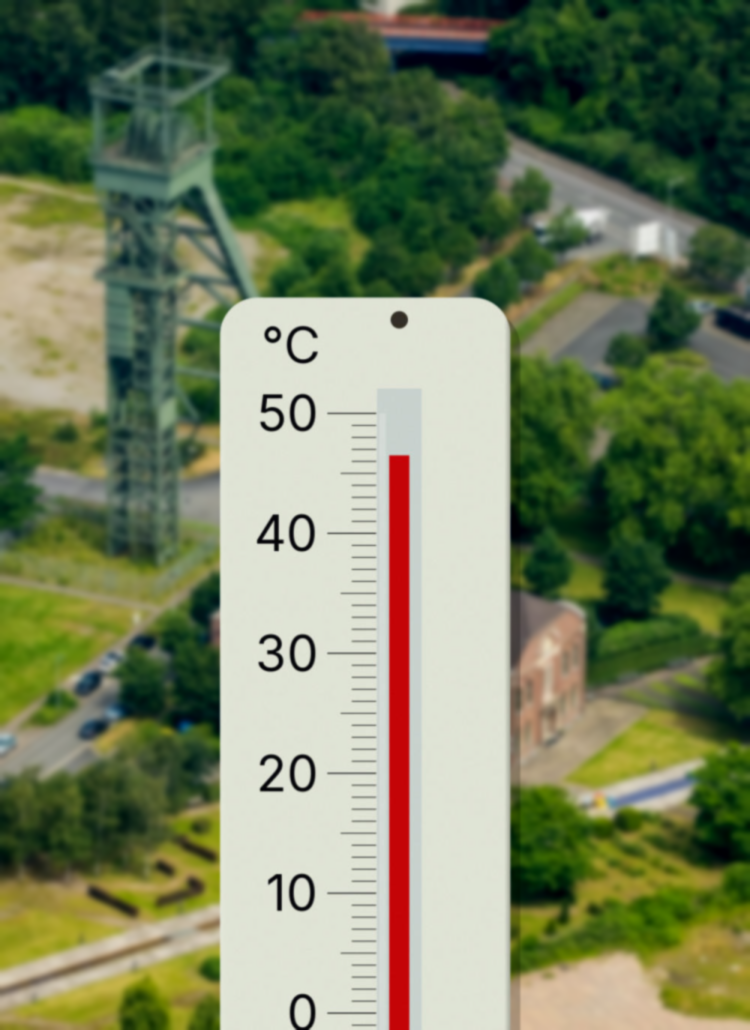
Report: 46.5; °C
